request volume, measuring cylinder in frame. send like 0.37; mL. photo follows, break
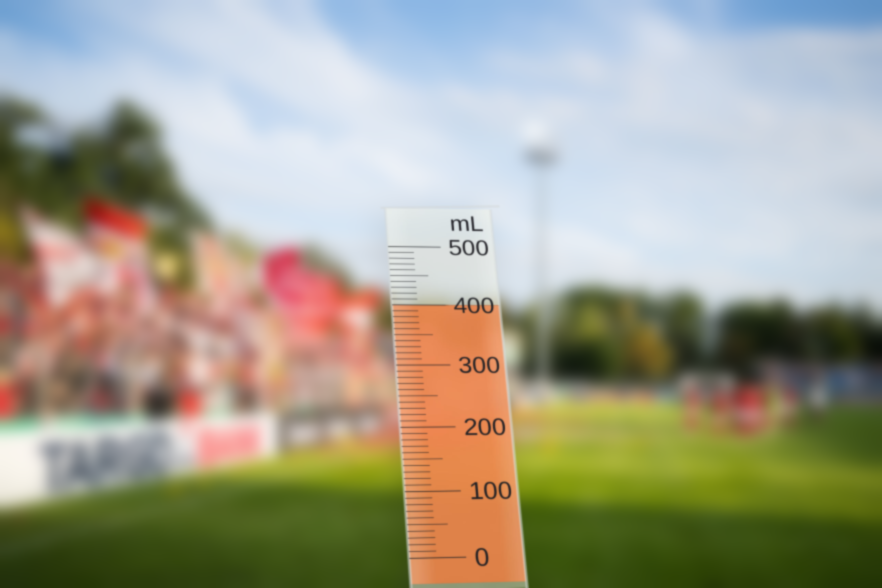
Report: 400; mL
